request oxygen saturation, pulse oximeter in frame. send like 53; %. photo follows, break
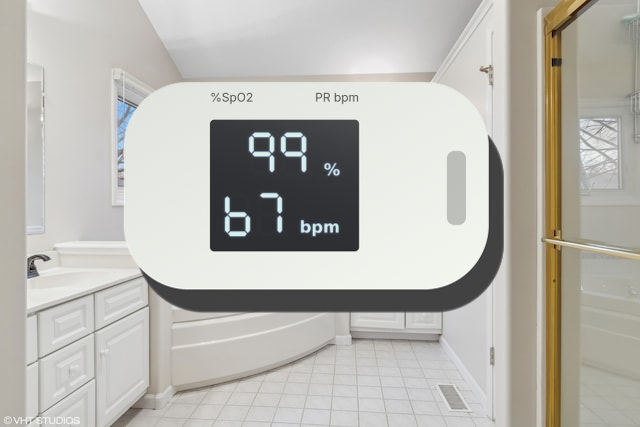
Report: 99; %
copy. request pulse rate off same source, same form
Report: 67; bpm
